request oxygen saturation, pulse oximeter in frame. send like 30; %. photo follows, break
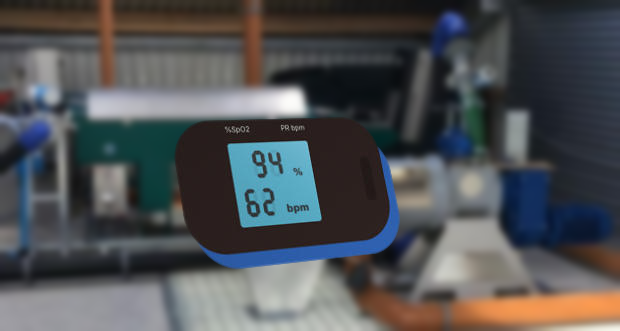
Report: 94; %
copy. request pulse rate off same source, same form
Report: 62; bpm
